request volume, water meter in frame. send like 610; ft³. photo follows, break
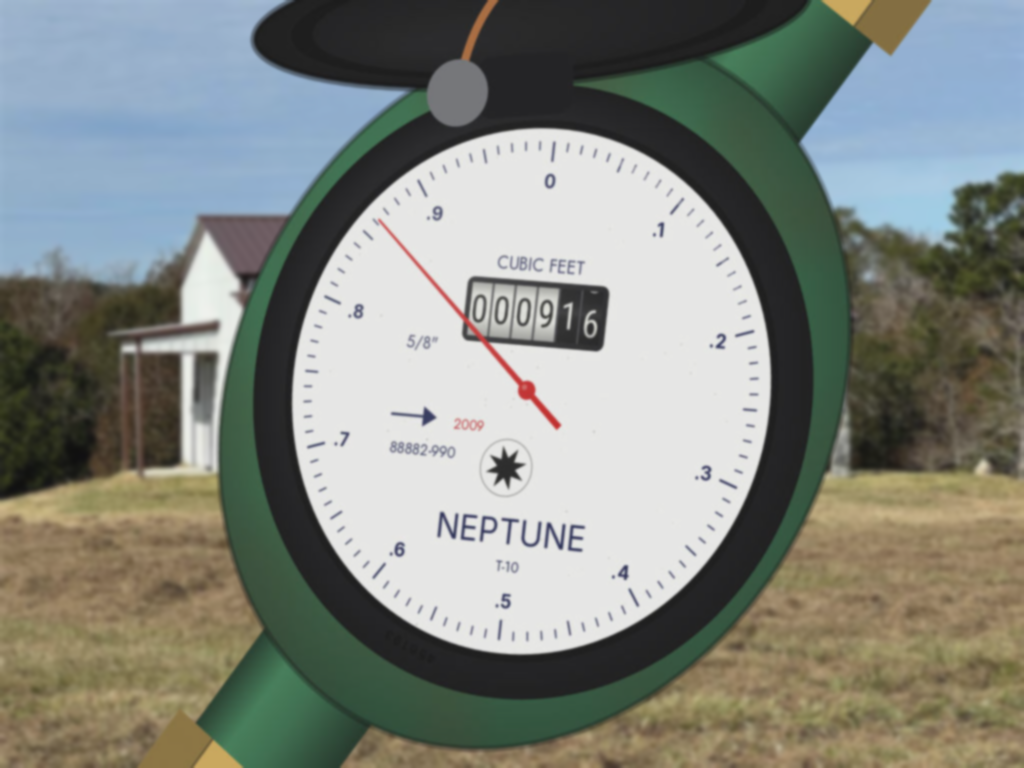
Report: 915.86; ft³
